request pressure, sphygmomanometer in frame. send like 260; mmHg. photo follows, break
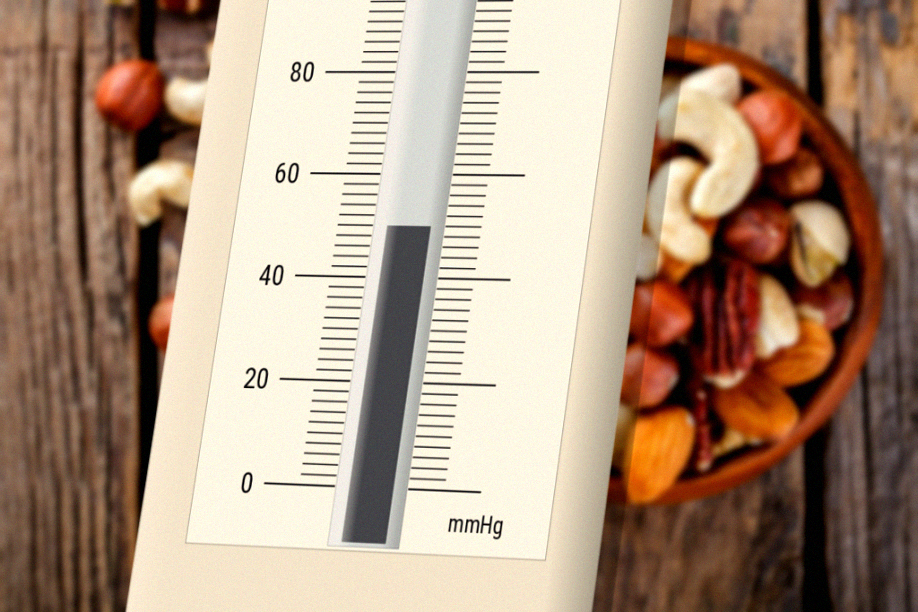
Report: 50; mmHg
